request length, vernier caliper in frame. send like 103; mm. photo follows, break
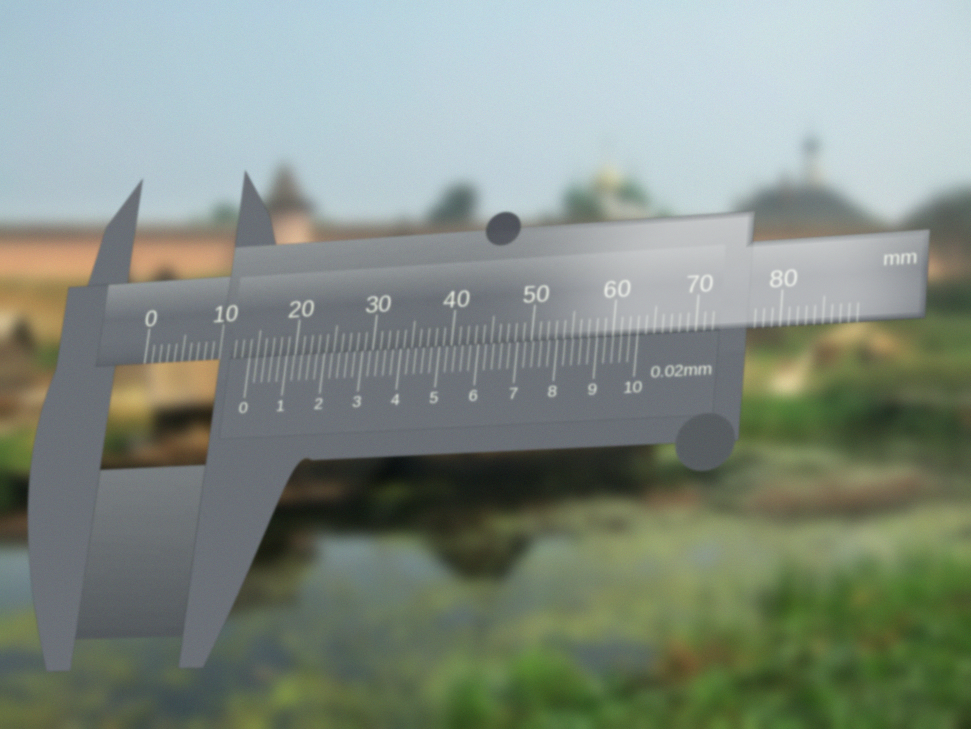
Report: 14.0; mm
